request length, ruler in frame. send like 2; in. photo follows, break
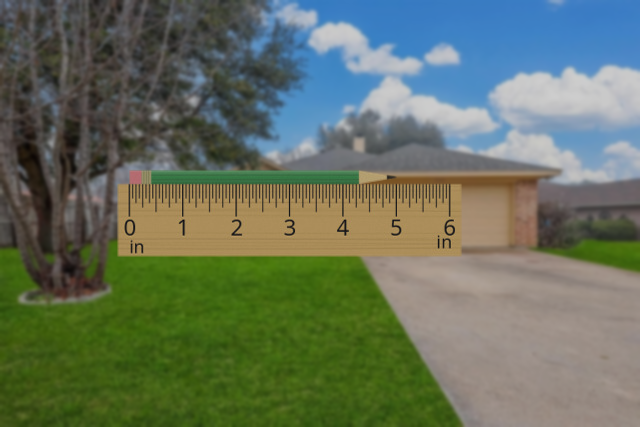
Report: 5; in
